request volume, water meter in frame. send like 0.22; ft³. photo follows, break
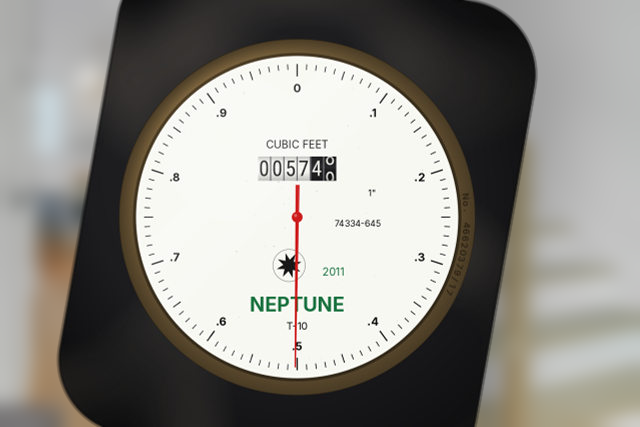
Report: 5748.50; ft³
